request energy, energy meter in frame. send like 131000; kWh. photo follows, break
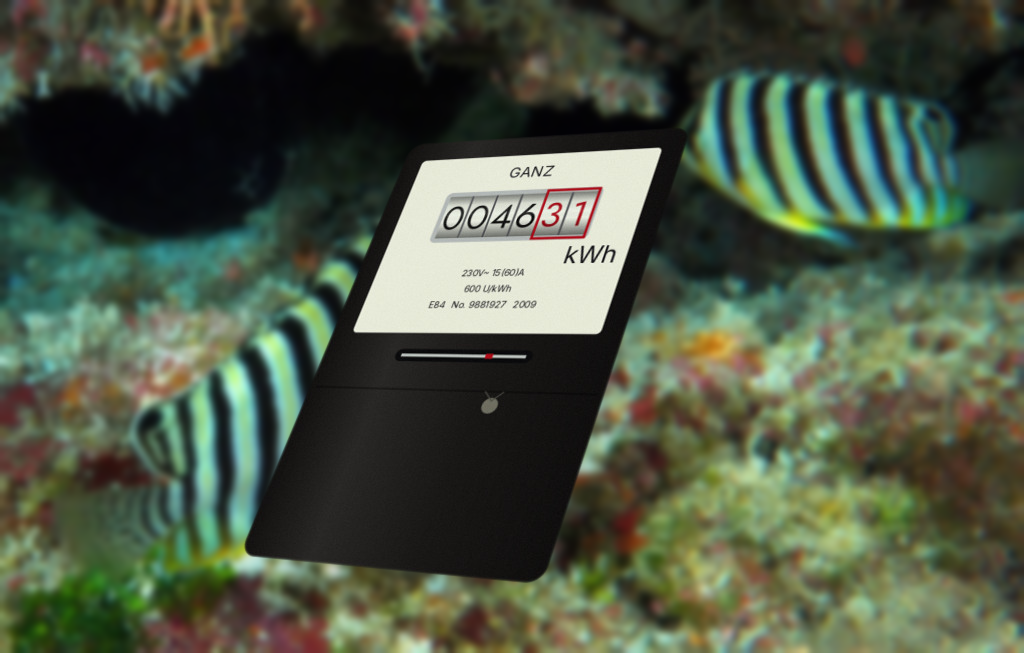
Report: 46.31; kWh
